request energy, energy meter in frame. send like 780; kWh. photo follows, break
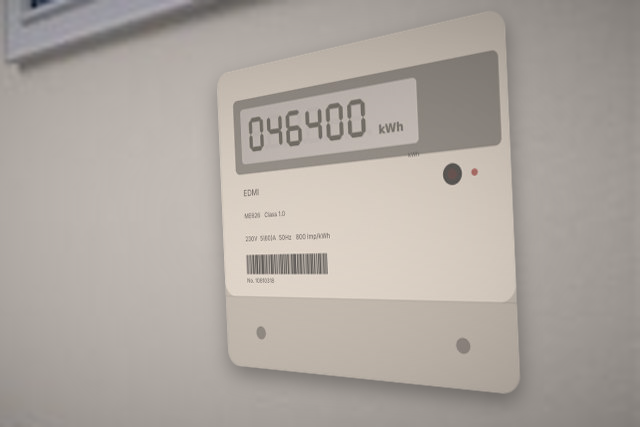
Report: 46400; kWh
